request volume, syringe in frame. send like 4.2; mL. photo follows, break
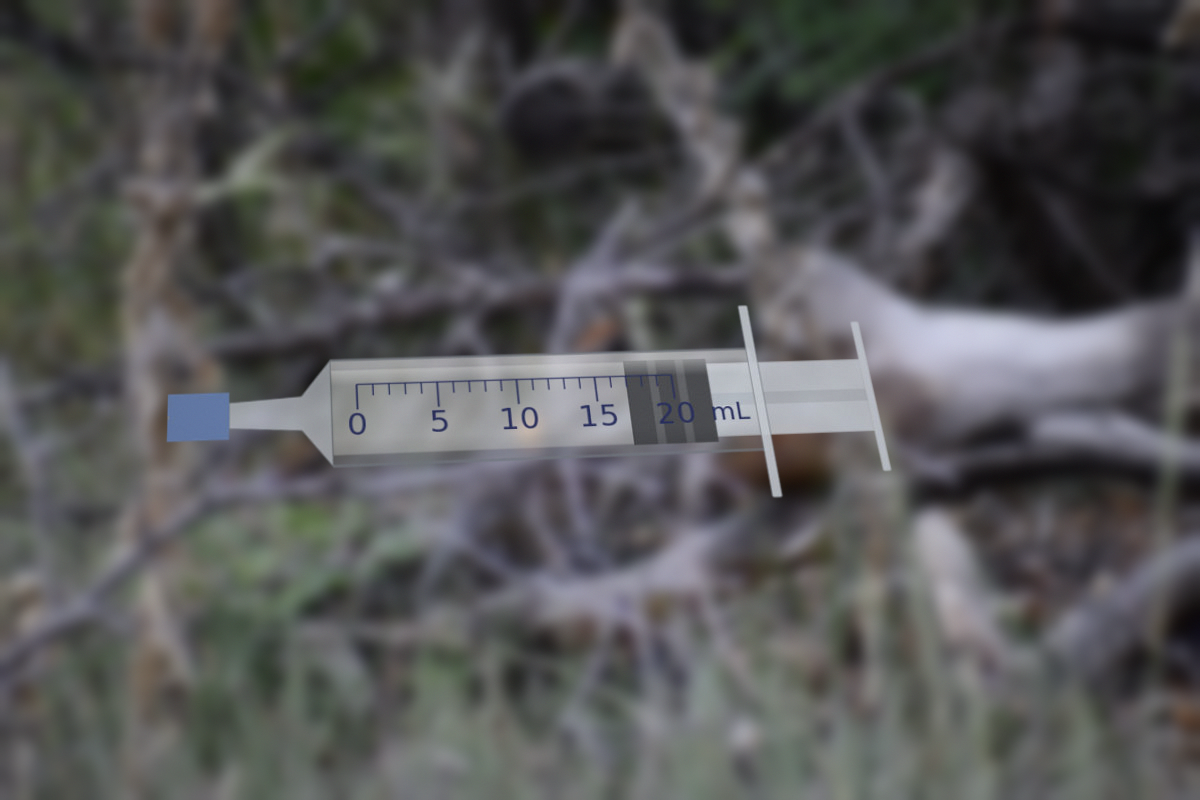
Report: 17; mL
